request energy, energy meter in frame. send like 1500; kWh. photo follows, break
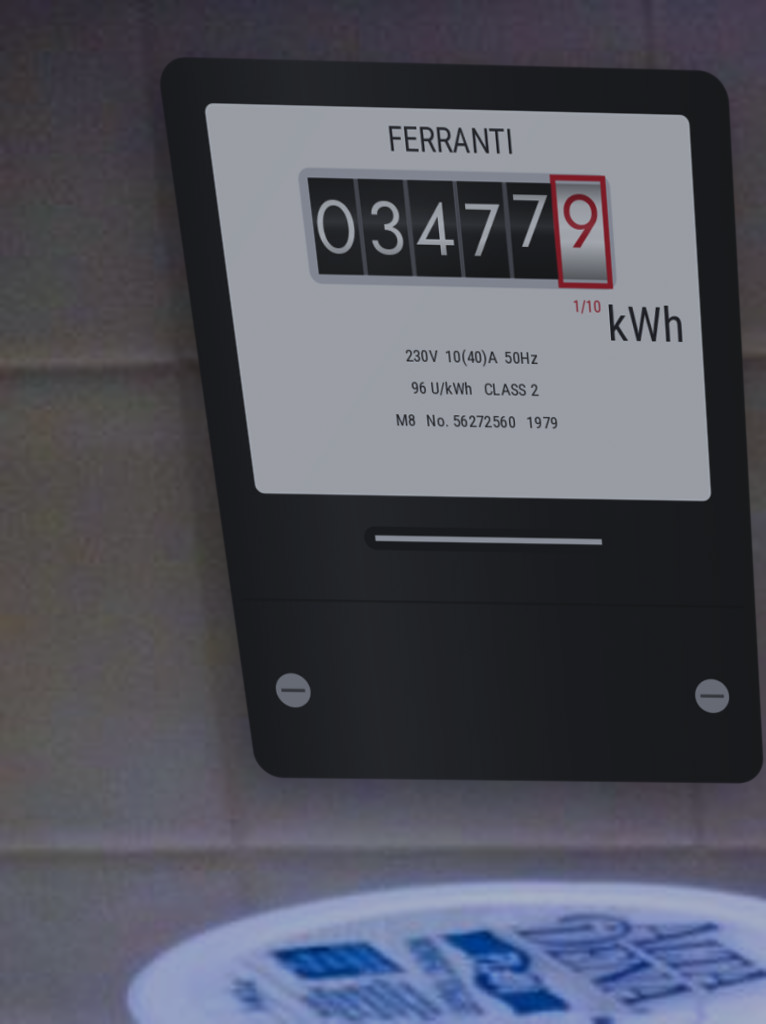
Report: 3477.9; kWh
